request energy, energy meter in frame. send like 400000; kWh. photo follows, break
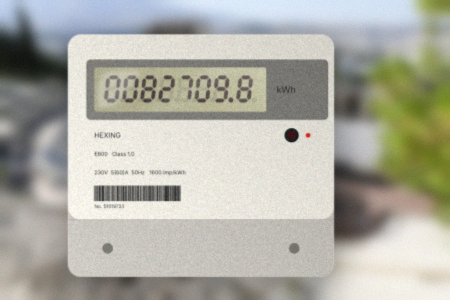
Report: 82709.8; kWh
